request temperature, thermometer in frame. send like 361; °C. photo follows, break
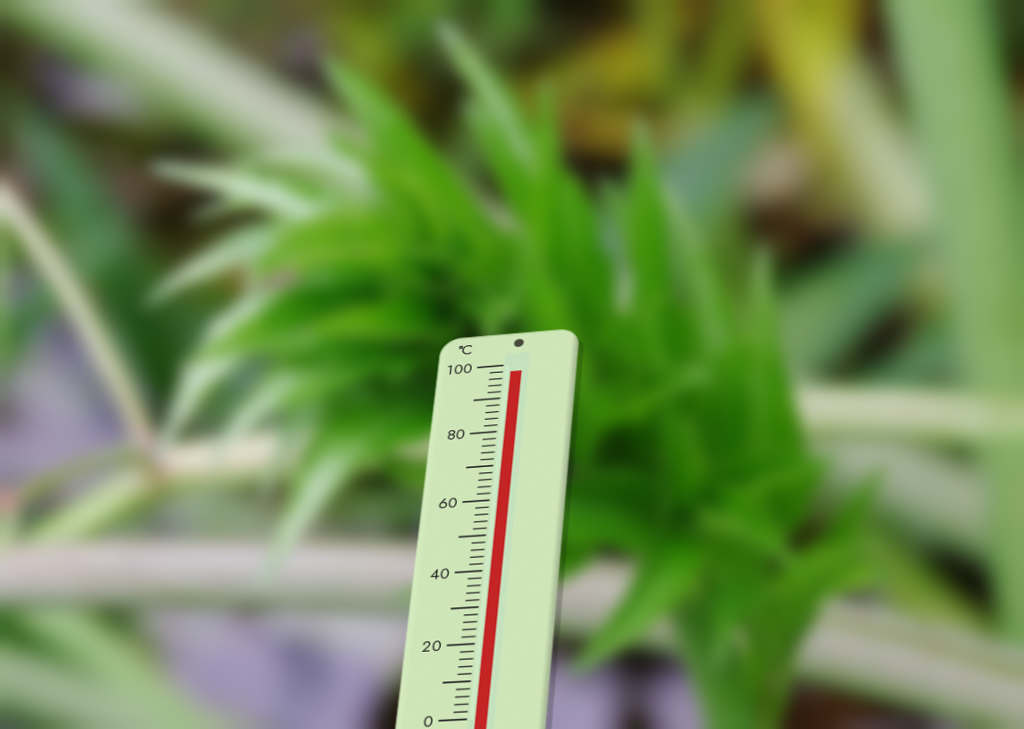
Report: 98; °C
